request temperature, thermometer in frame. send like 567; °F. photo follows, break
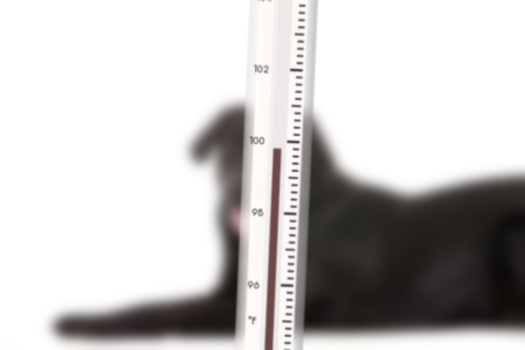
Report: 99.8; °F
